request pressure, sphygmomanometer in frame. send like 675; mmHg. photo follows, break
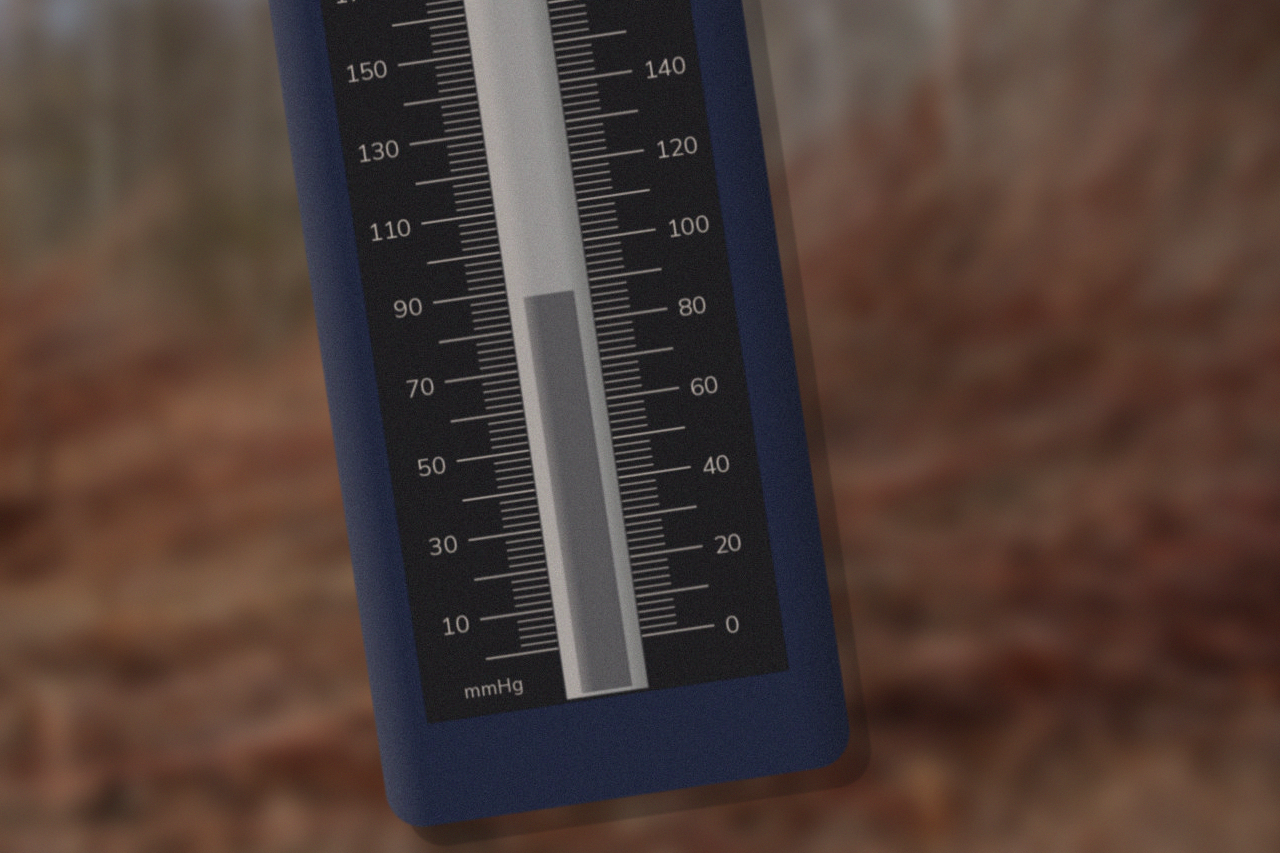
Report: 88; mmHg
